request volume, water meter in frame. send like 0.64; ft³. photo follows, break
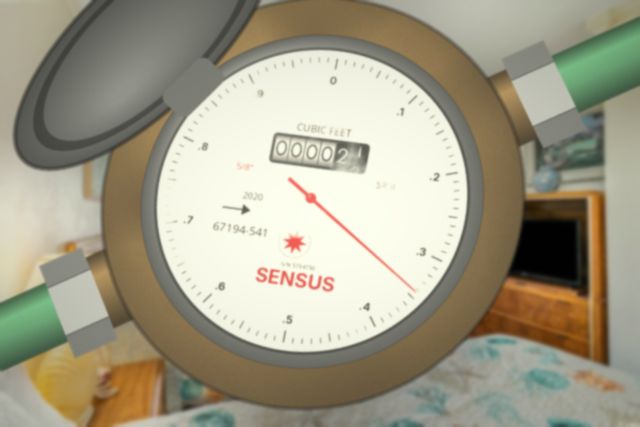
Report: 21.34; ft³
